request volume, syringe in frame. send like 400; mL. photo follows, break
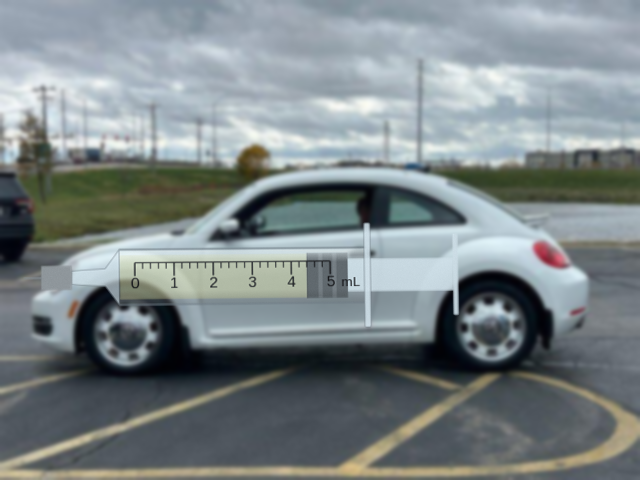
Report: 4.4; mL
